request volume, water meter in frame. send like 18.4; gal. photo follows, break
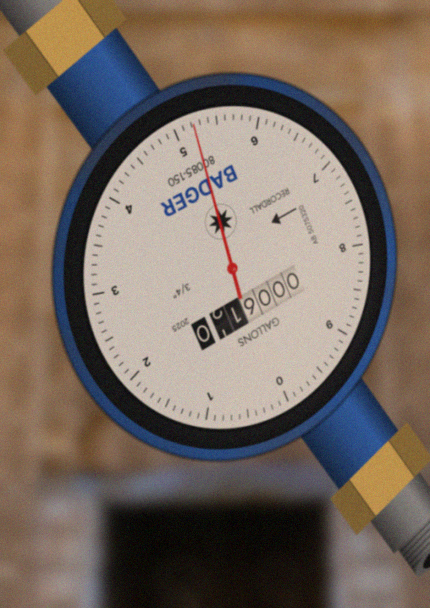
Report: 6115.2; gal
